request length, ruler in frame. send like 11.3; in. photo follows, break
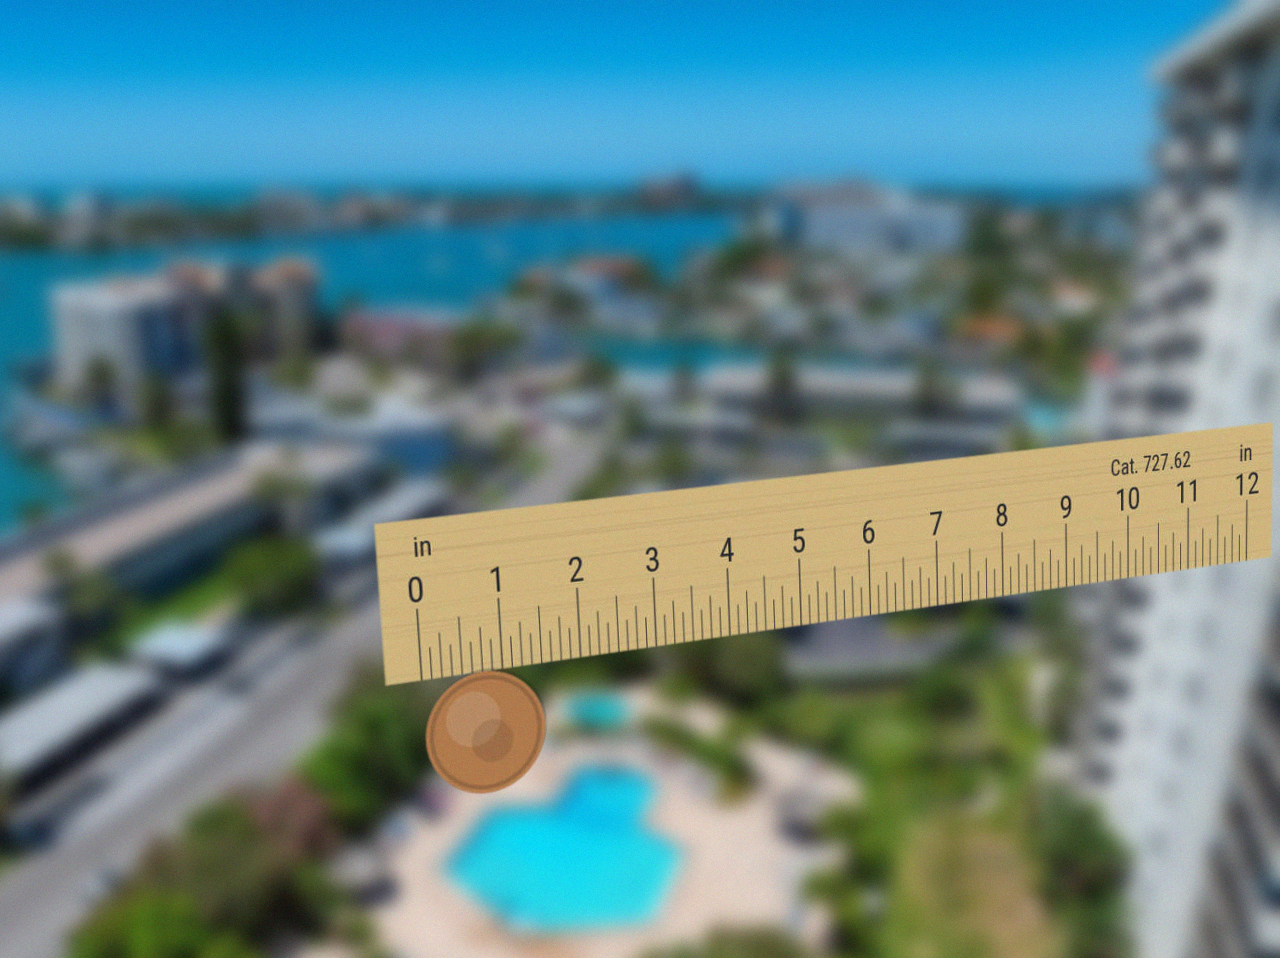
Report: 1.5; in
